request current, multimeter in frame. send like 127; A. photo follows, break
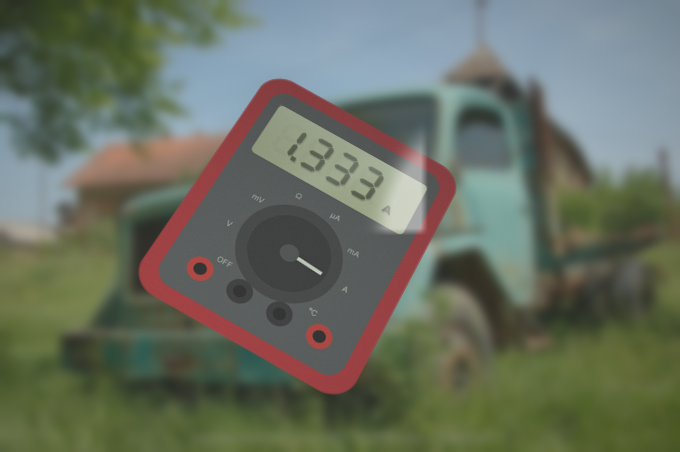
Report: 1.333; A
